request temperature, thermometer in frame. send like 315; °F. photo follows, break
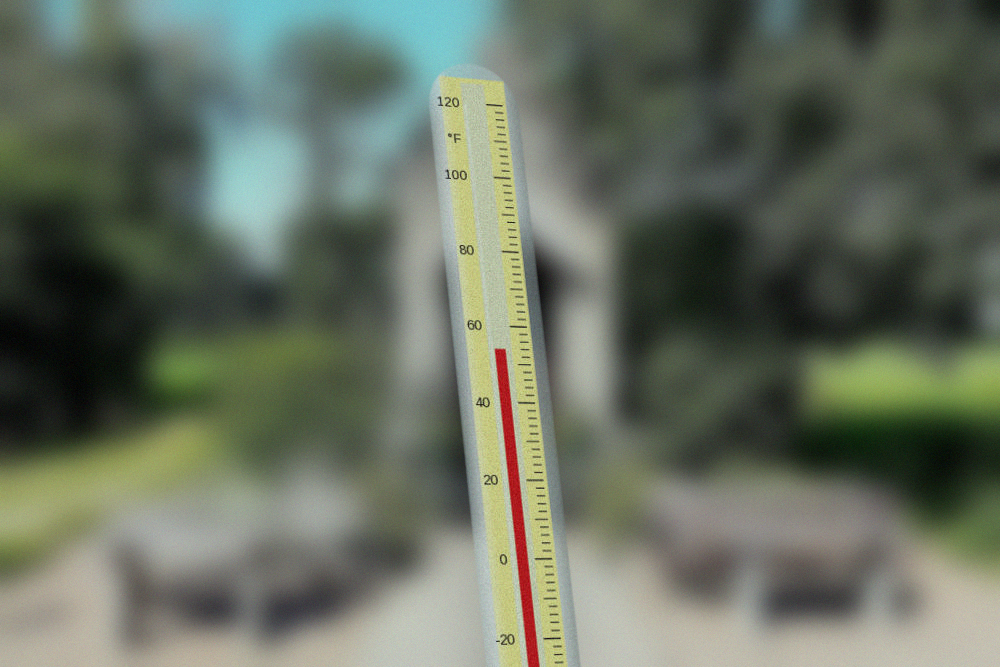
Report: 54; °F
